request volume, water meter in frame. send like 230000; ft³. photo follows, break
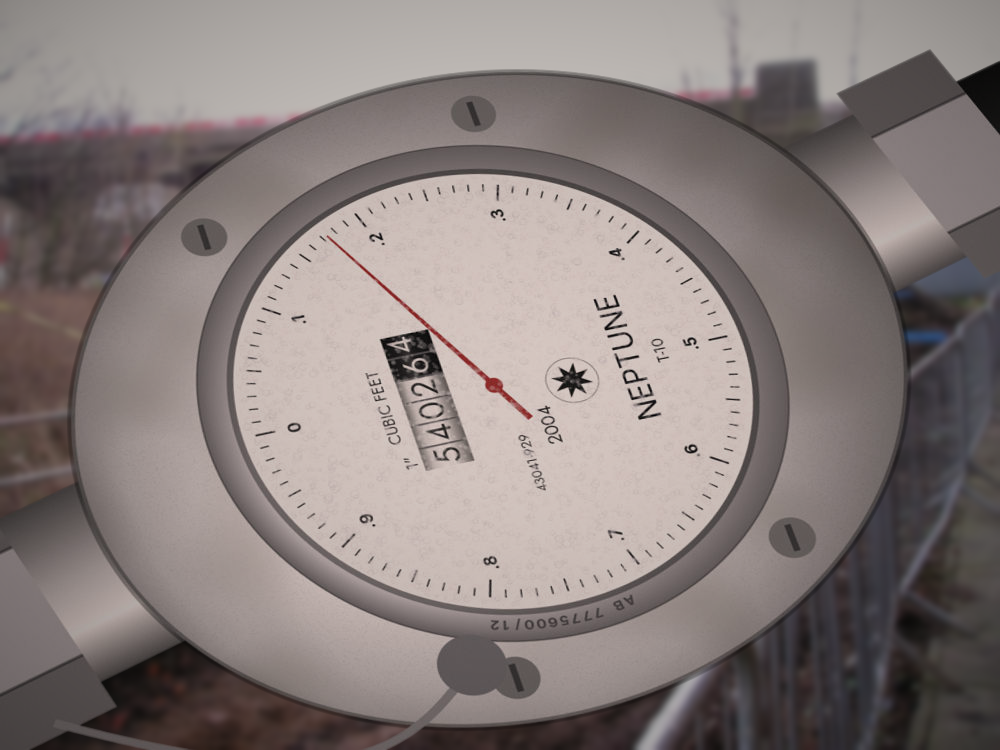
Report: 540264.17; ft³
